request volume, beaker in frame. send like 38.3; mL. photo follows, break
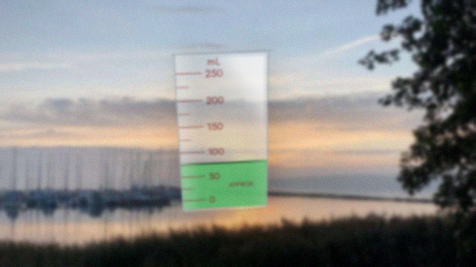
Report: 75; mL
